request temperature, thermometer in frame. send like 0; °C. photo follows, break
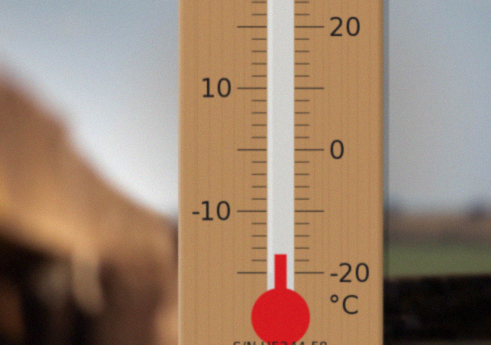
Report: -17; °C
